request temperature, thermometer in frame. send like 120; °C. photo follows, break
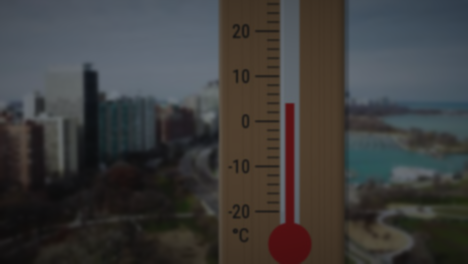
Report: 4; °C
